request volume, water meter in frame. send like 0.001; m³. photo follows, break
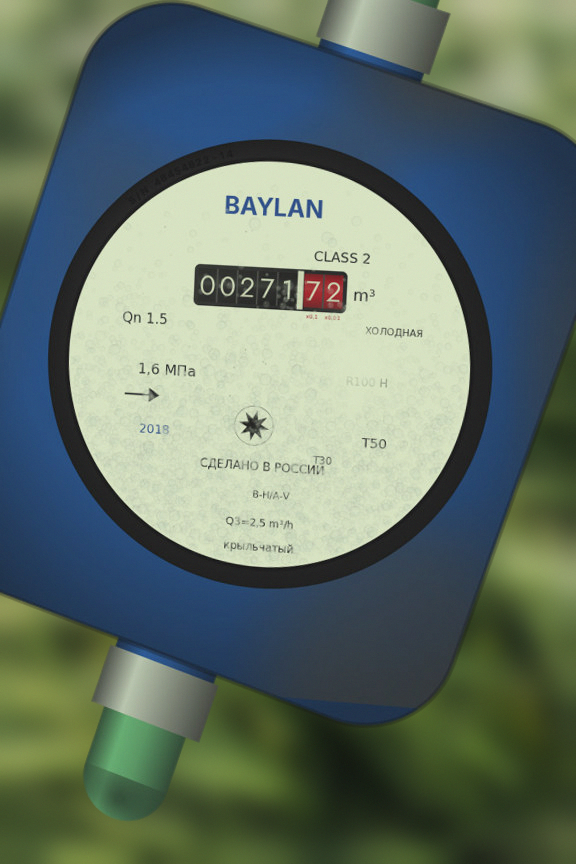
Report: 271.72; m³
